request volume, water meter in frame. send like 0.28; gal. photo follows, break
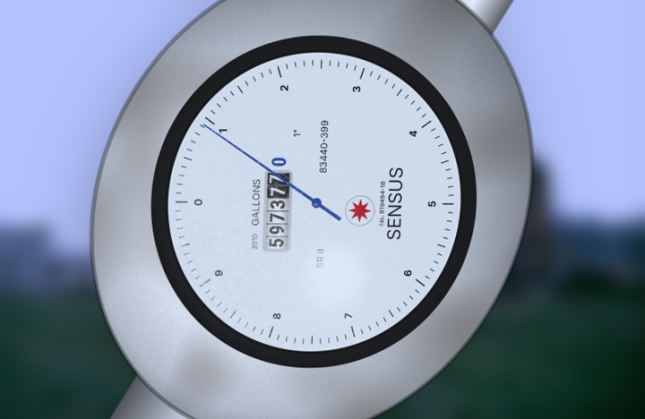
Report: 5973770.9; gal
